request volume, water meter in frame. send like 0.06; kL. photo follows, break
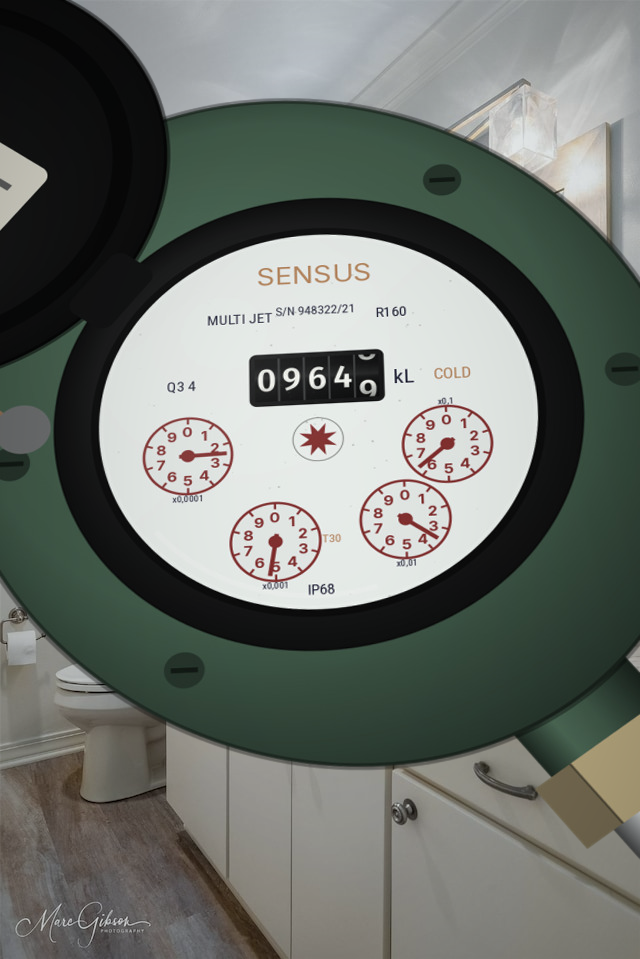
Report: 9648.6352; kL
